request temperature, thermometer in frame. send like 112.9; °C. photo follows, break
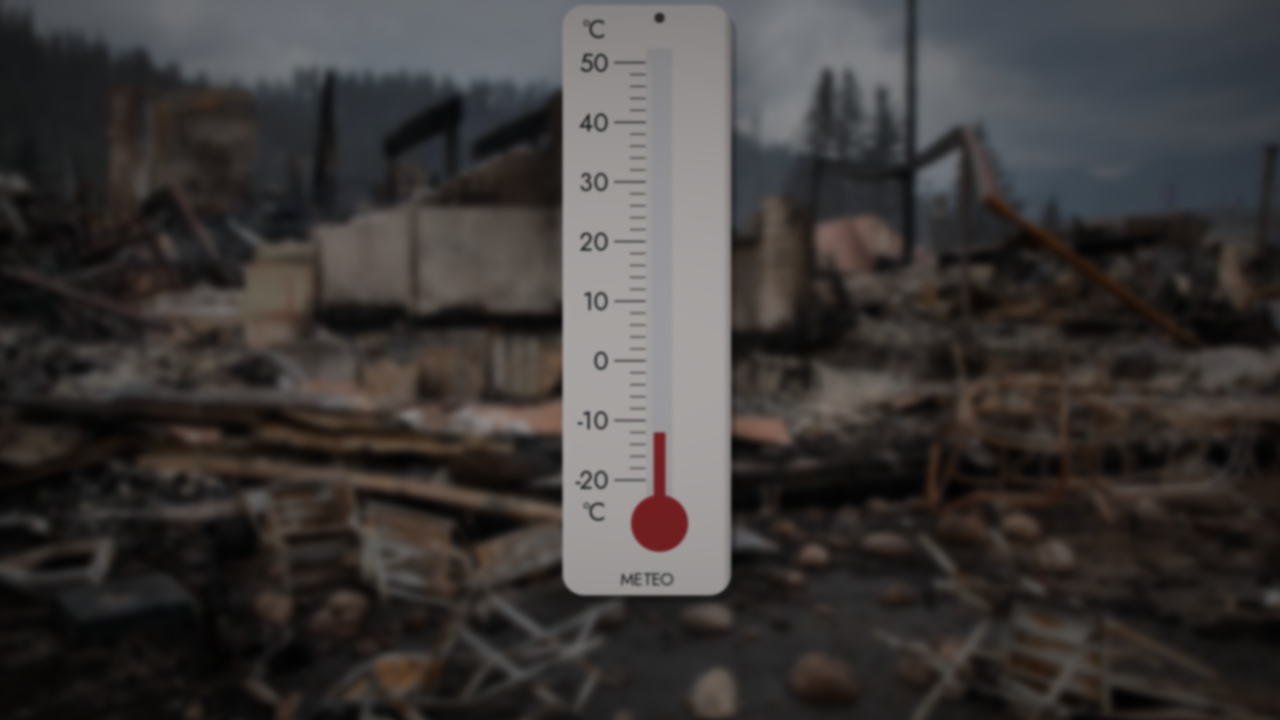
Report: -12; °C
